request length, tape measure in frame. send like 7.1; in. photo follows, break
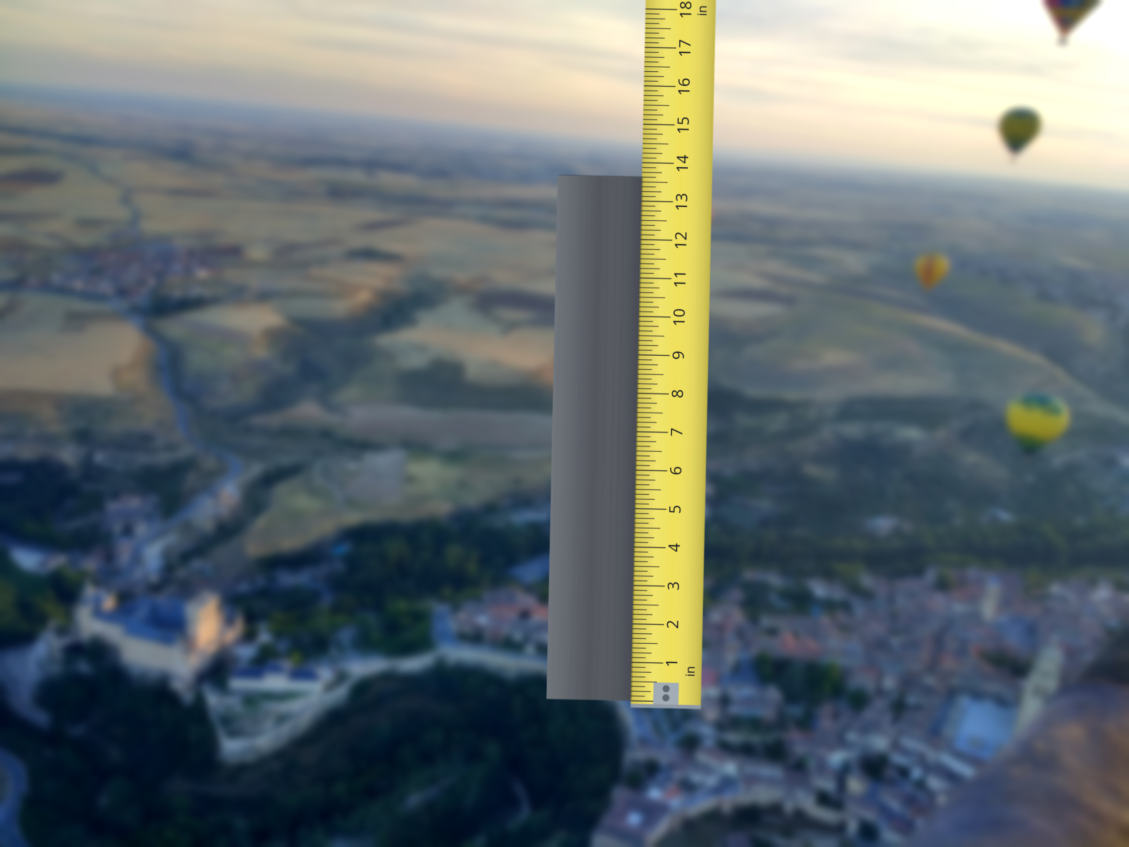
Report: 13.625; in
